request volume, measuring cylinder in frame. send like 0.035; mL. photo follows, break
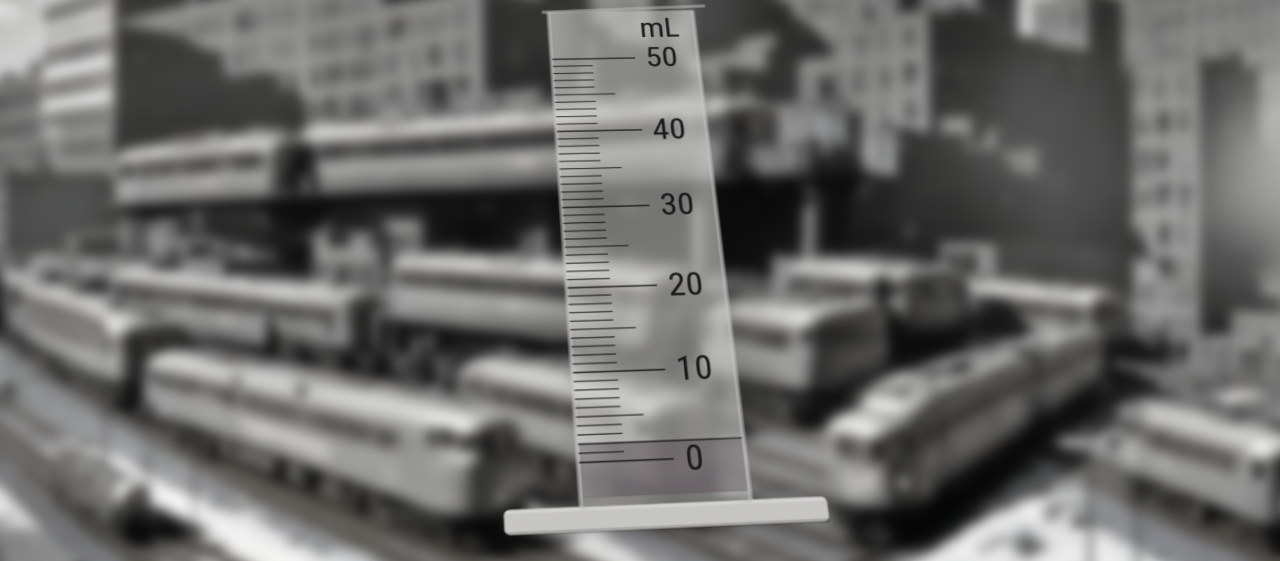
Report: 2; mL
